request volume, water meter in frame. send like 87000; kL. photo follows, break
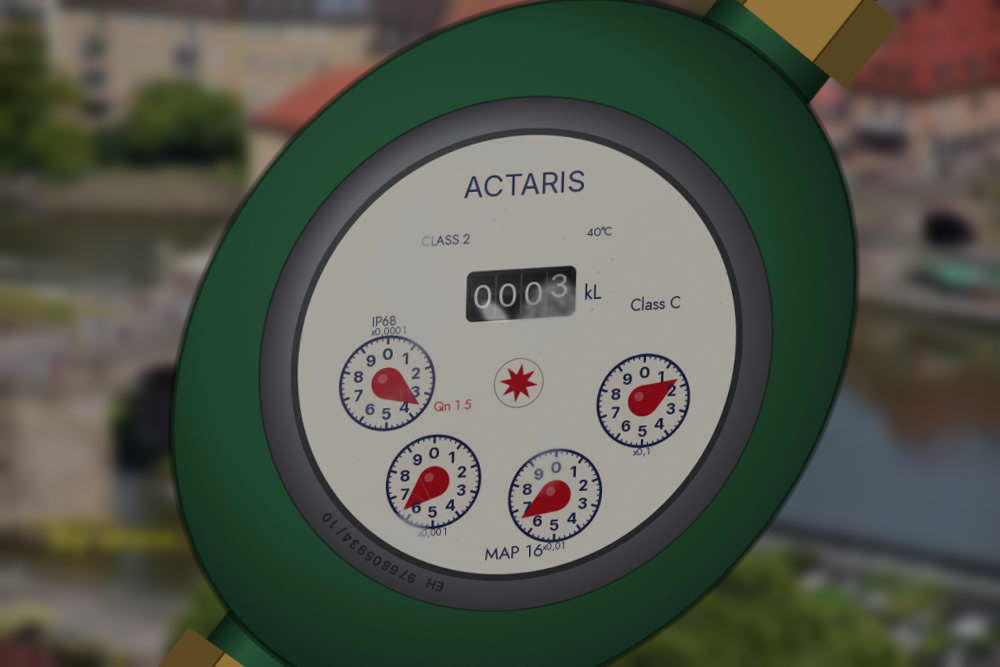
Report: 3.1663; kL
